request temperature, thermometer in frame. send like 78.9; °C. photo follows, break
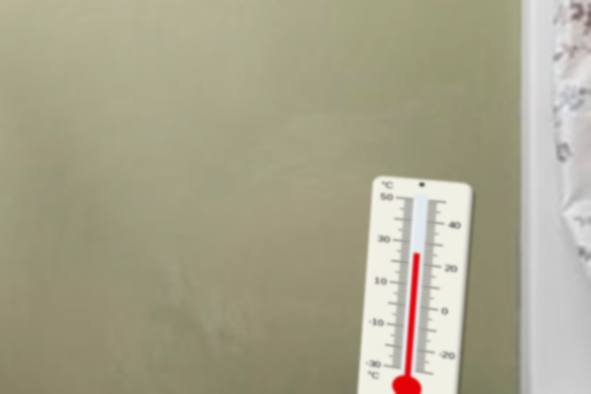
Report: 25; °C
